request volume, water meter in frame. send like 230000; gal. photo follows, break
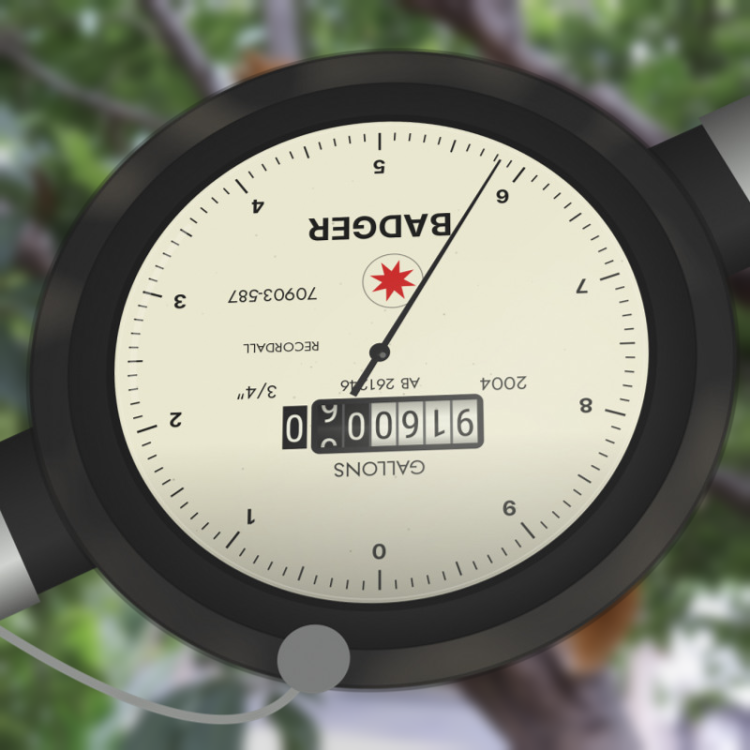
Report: 9160055.8; gal
